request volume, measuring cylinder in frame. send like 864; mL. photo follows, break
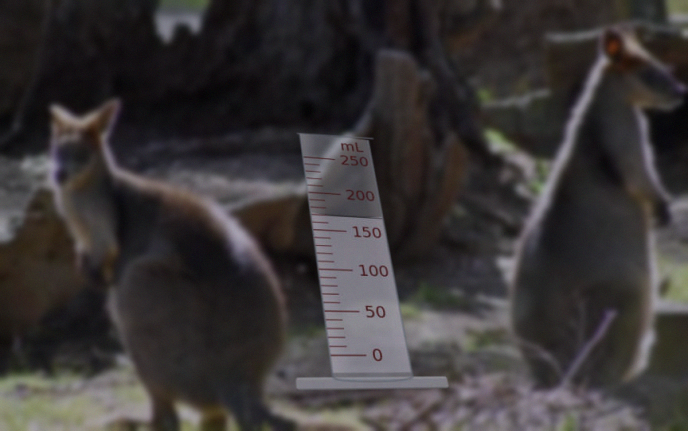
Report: 170; mL
